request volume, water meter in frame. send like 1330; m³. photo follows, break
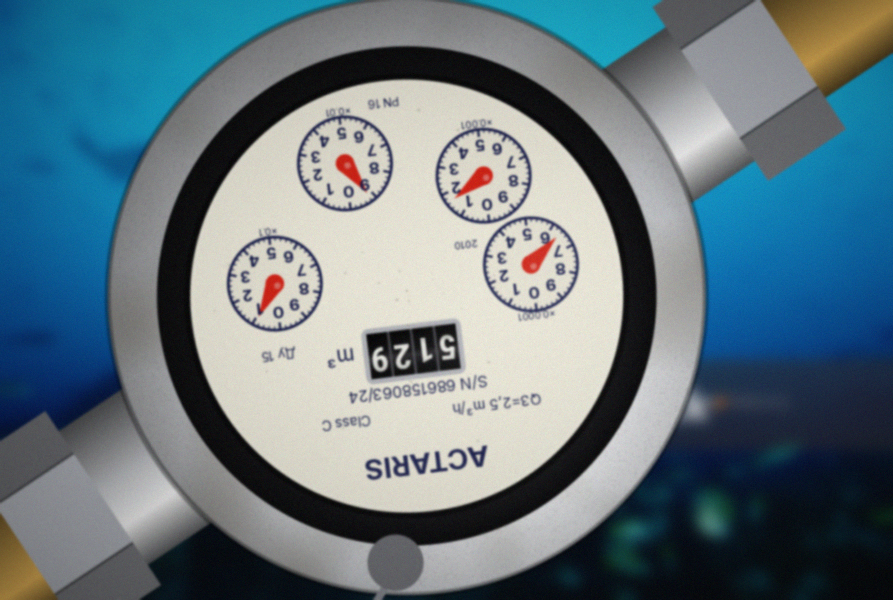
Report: 5129.0916; m³
